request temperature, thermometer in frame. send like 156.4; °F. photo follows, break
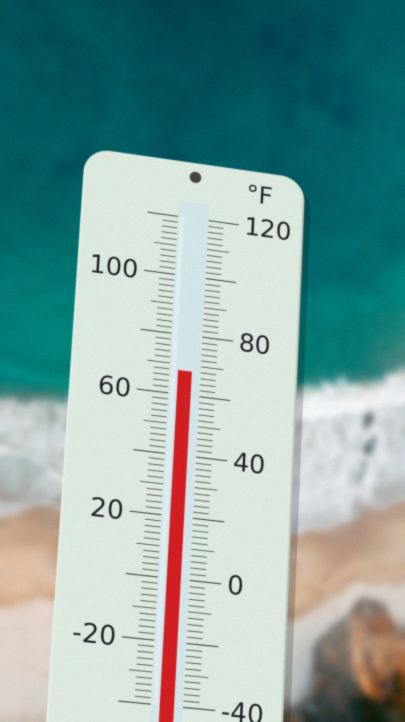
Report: 68; °F
